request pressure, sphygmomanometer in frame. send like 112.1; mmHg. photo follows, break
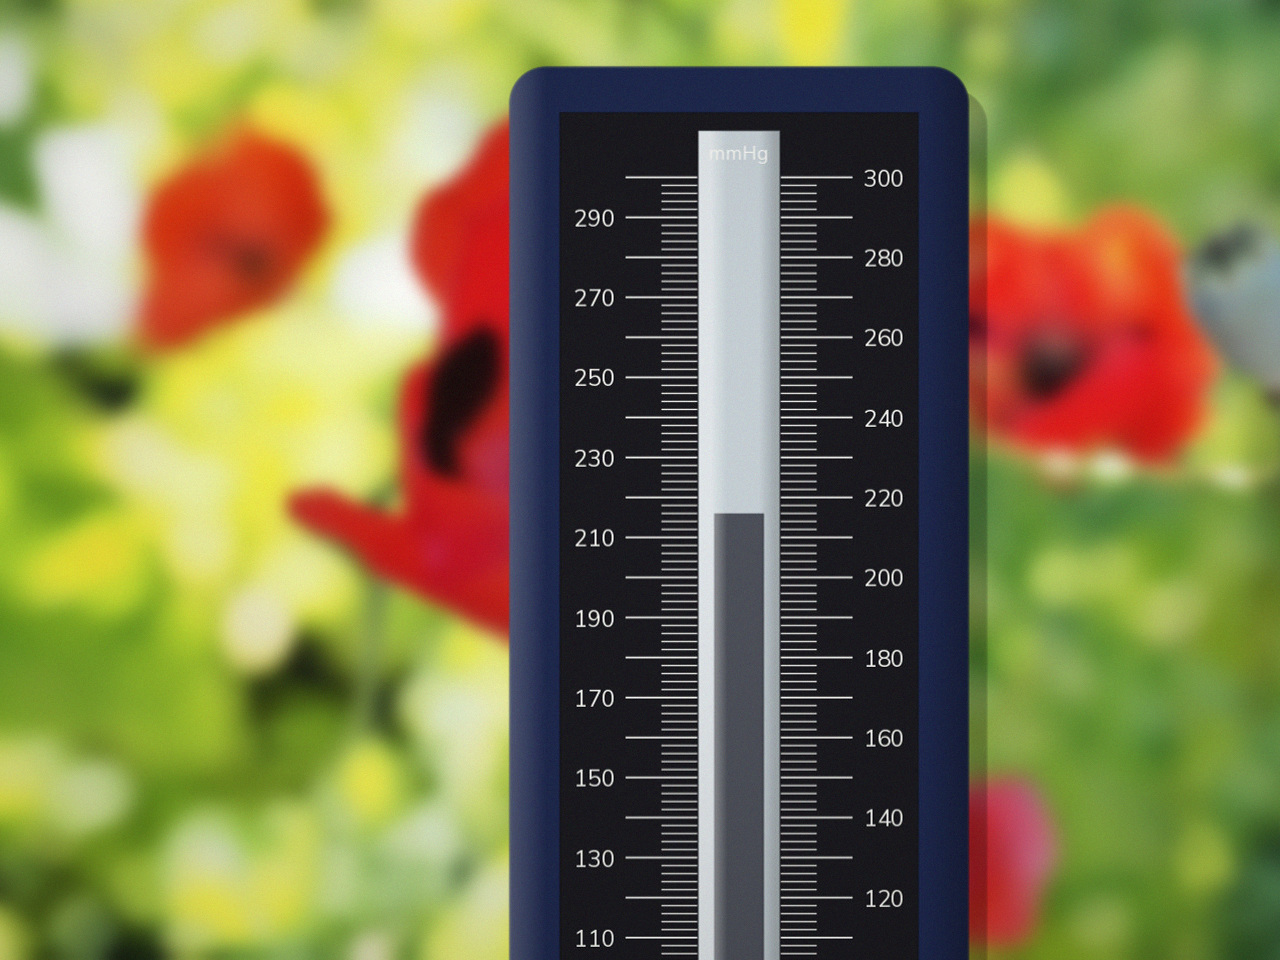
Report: 216; mmHg
